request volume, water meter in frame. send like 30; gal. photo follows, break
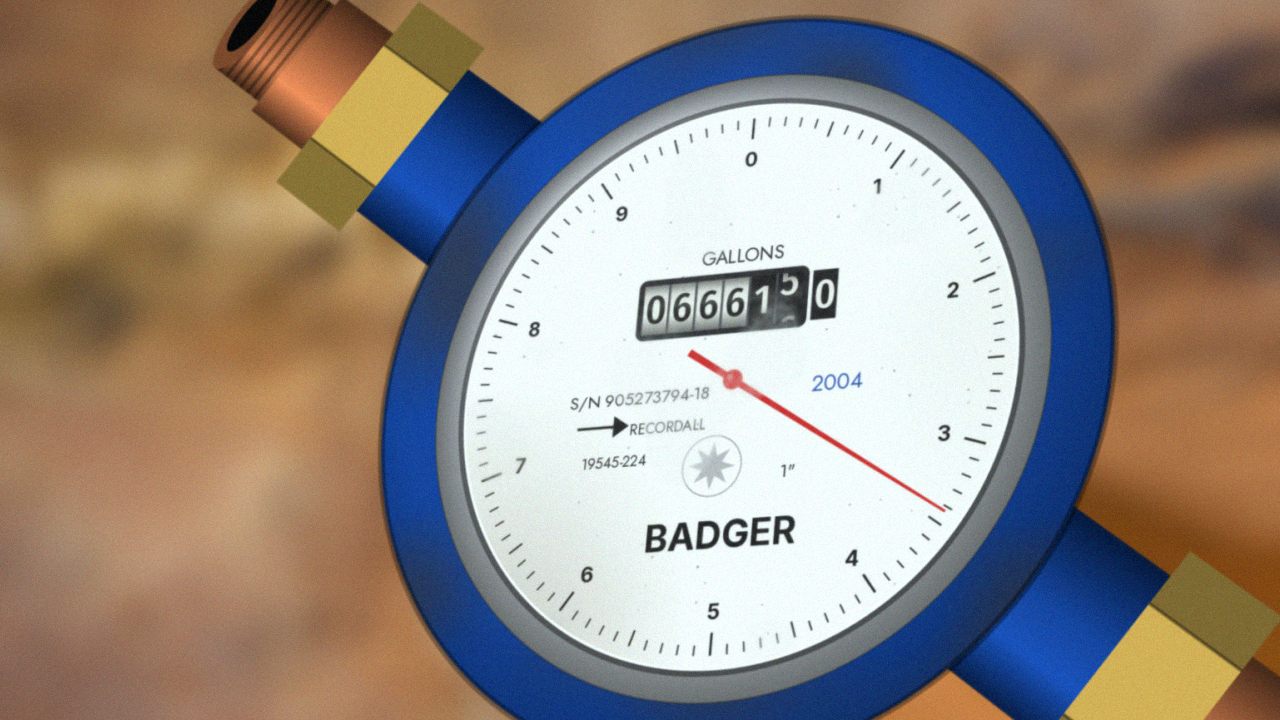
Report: 666153.4; gal
